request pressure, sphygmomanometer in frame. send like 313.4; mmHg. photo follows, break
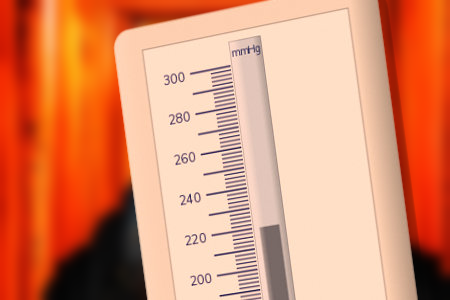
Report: 220; mmHg
